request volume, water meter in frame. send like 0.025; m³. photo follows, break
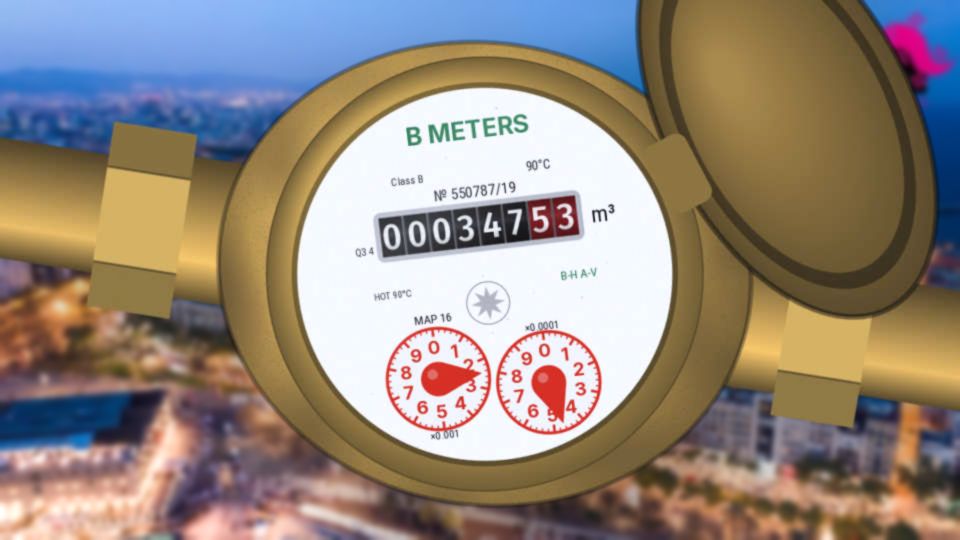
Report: 347.5324; m³
